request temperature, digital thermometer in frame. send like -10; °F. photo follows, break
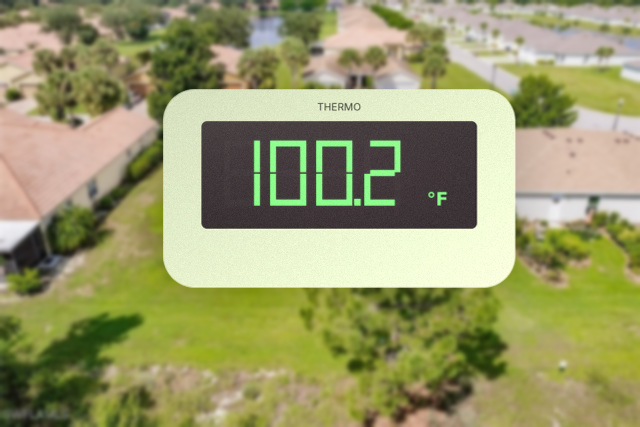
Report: 100.2; °F
